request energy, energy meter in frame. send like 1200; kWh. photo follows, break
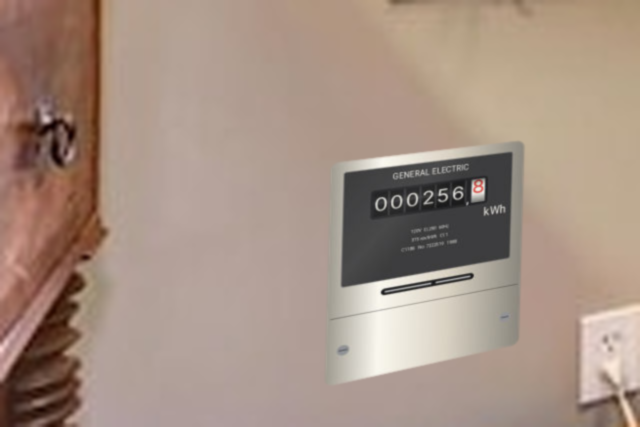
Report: 256.8; kWh
